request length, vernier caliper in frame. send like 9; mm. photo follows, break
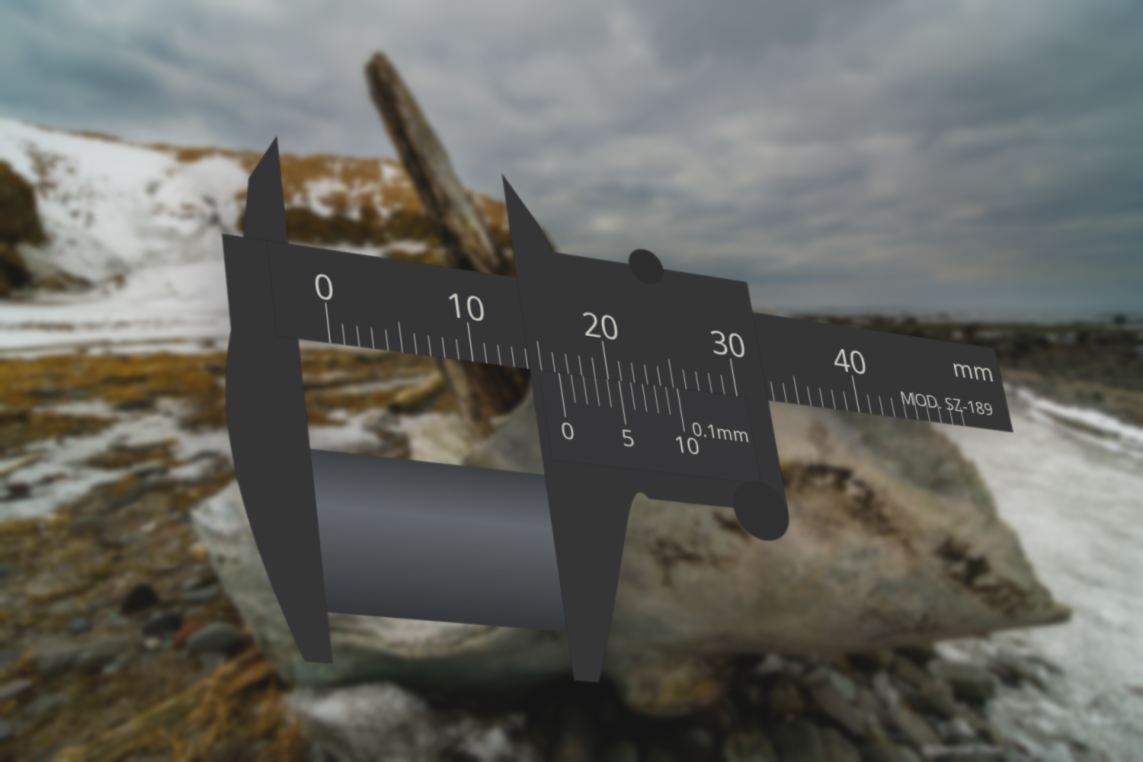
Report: 16.3; mm
